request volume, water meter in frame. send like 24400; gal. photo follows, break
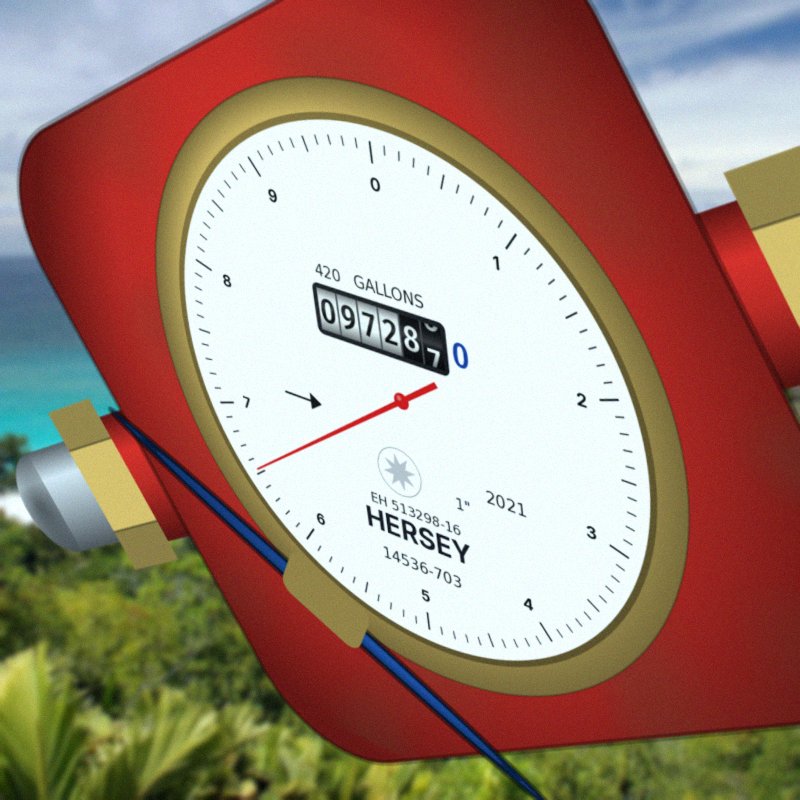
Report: 972866.5; gal
